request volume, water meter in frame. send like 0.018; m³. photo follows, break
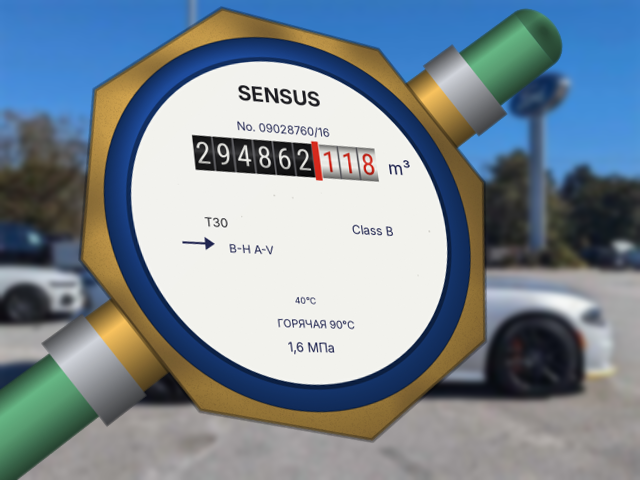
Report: 294862.118; m³
